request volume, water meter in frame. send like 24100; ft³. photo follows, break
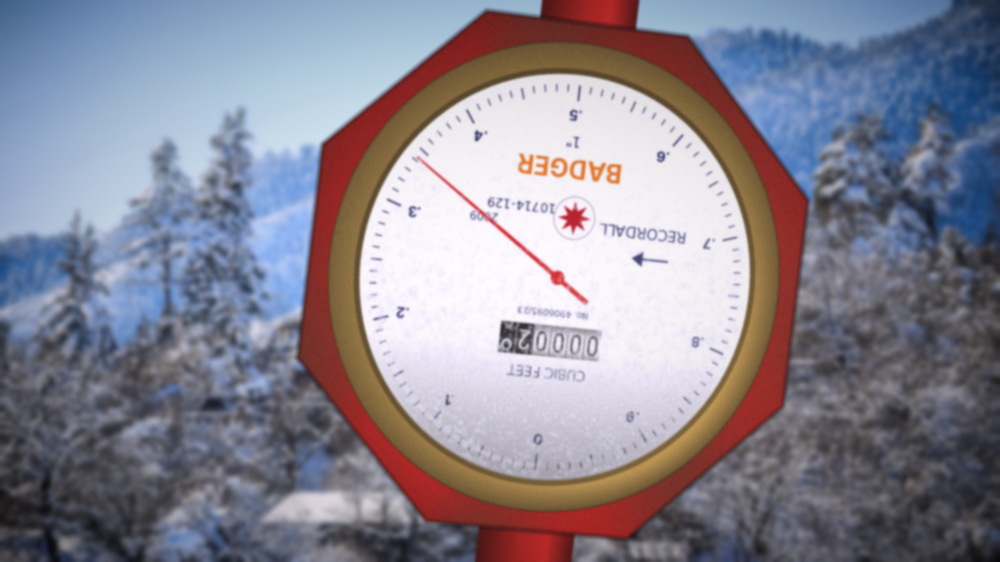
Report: 28.34; ft³
